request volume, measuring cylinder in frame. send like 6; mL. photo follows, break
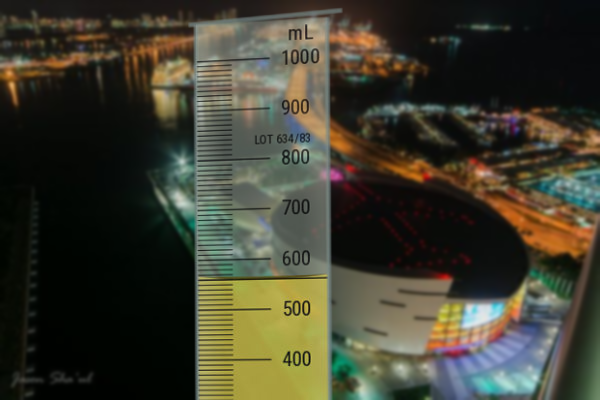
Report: 560; mL
